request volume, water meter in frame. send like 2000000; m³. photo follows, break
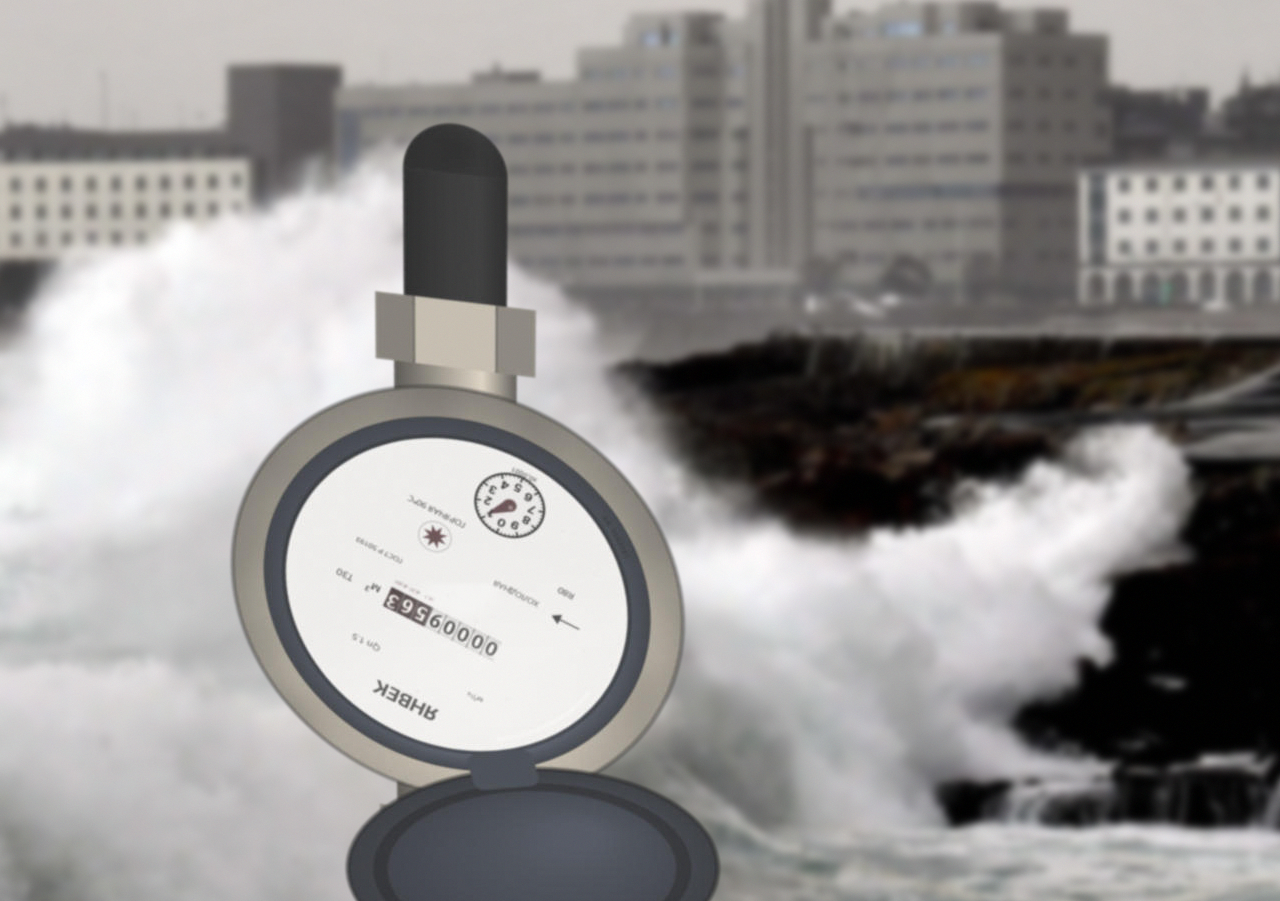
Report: 9.5631; m³
